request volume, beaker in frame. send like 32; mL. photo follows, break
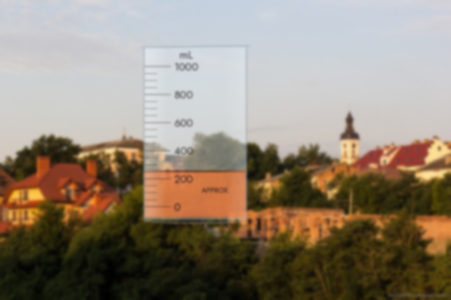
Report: 250; mL
